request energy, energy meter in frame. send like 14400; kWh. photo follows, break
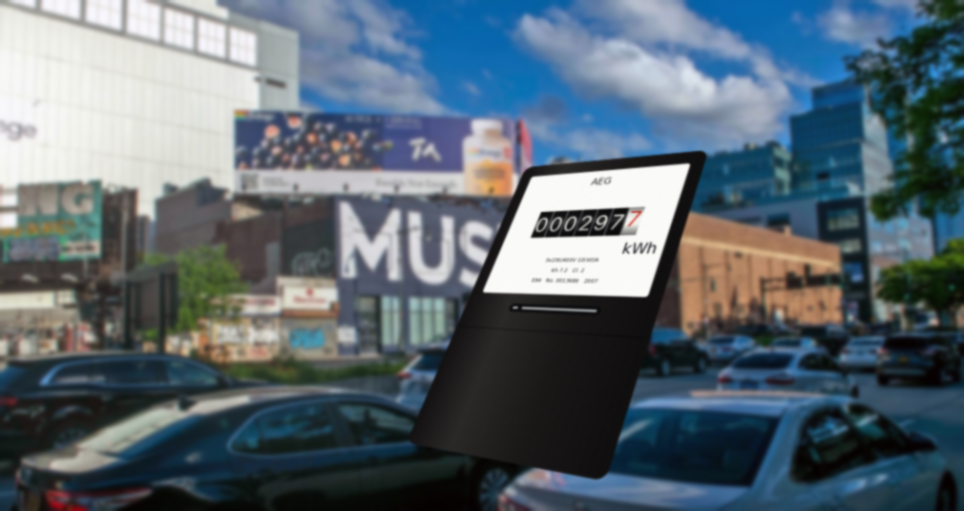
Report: 297.7; kWh
